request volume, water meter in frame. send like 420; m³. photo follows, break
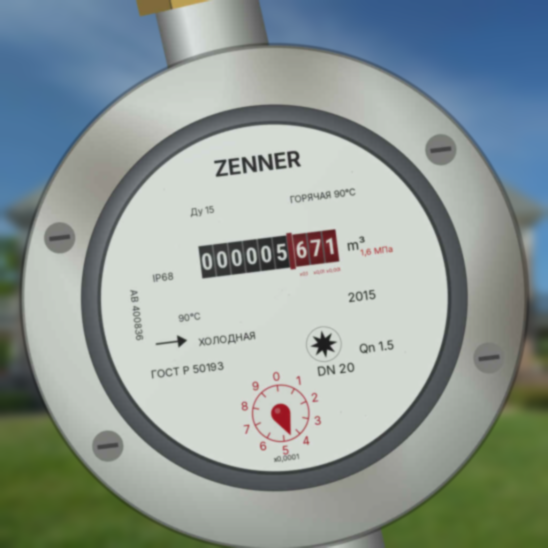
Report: 5.6714; m³
